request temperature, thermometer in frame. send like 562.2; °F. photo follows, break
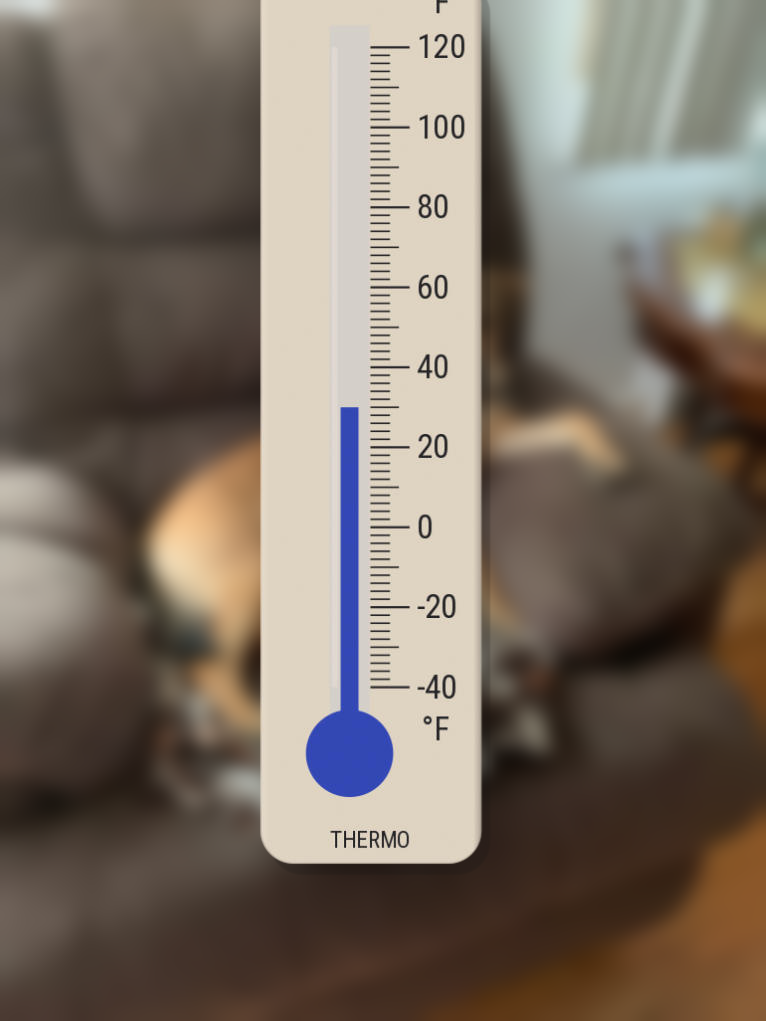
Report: 30; °F
